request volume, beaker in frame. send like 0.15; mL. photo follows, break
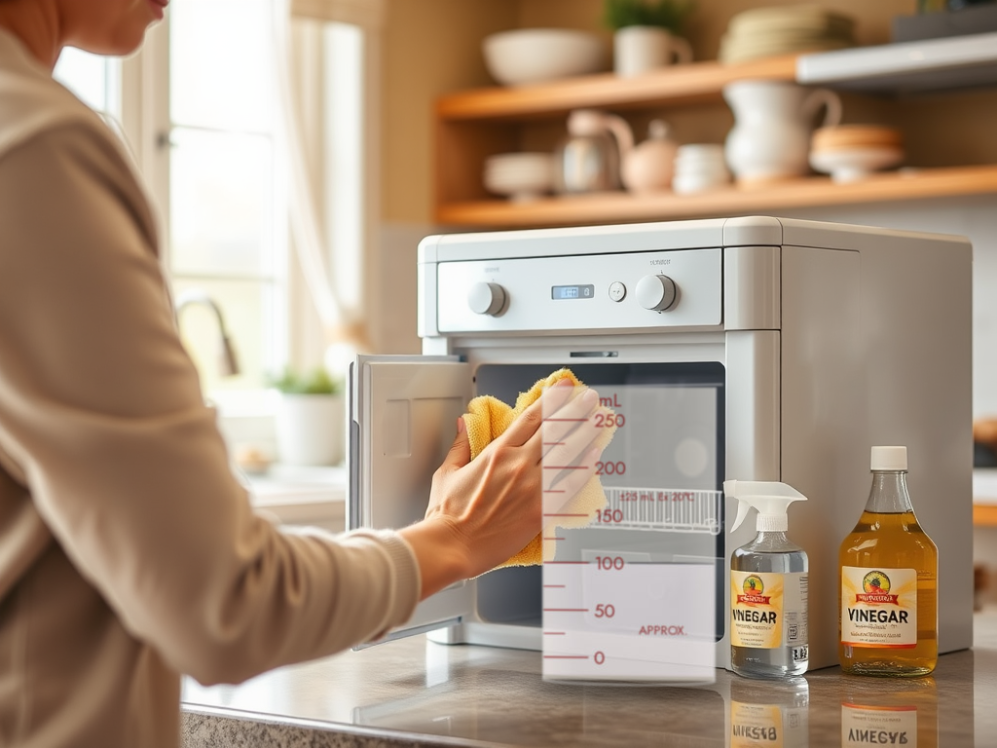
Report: 100; mL
